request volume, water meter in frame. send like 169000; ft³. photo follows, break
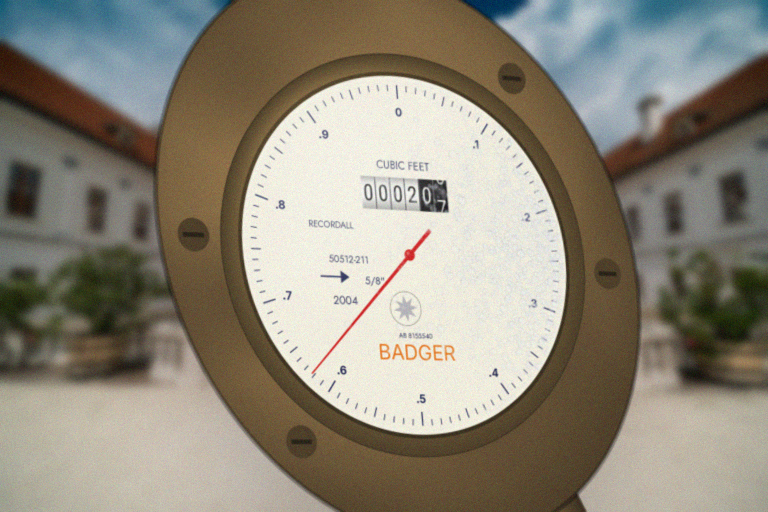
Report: 206.62; ft³
